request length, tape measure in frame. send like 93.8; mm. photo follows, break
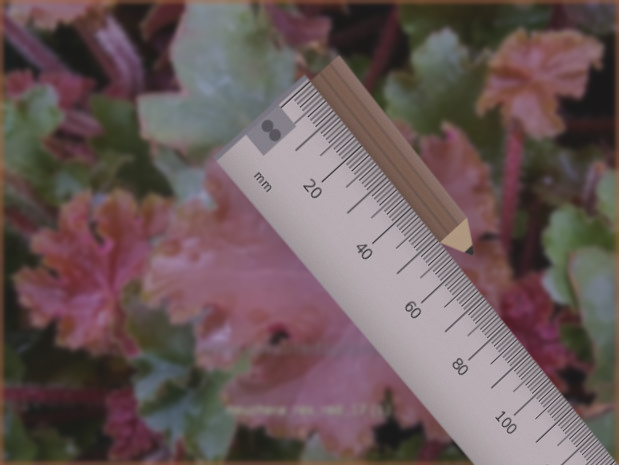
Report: 60; mm
